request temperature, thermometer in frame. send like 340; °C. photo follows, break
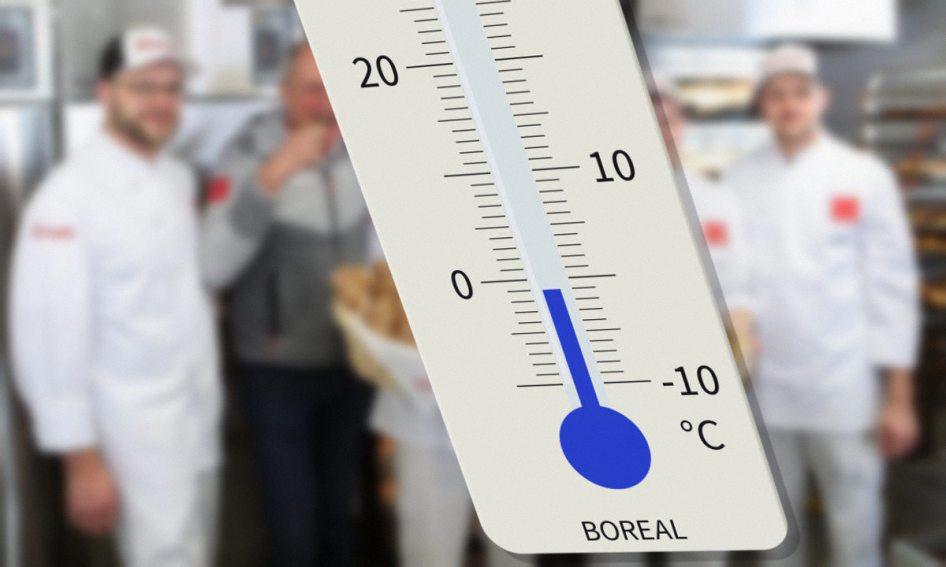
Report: -1; °C
